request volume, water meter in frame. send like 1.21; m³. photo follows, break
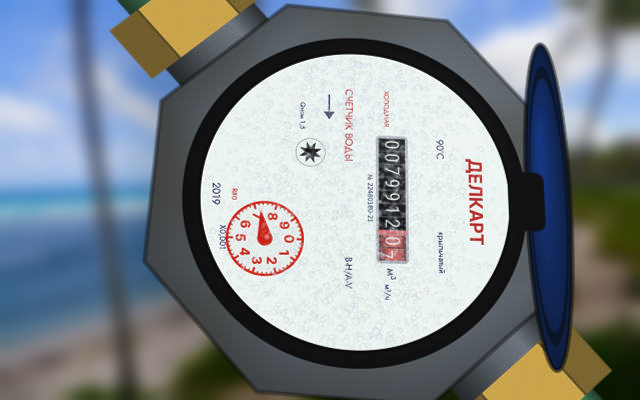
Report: 79912.067; m³
